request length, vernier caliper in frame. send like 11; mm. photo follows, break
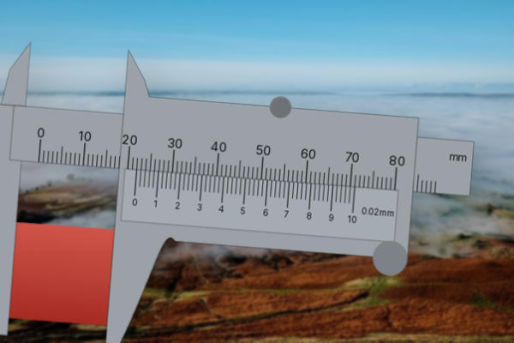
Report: 22.0; mm
